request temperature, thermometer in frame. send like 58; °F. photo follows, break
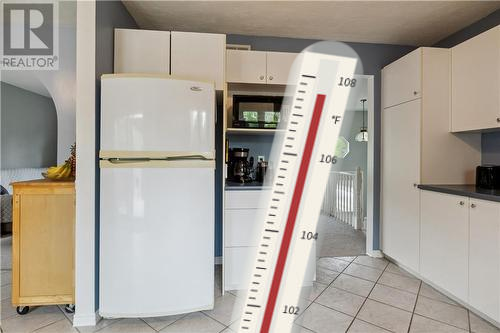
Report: 107.6; °F
